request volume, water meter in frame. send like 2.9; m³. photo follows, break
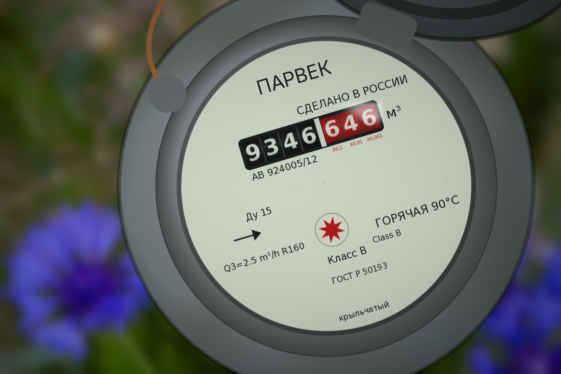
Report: 9346.646; m³
